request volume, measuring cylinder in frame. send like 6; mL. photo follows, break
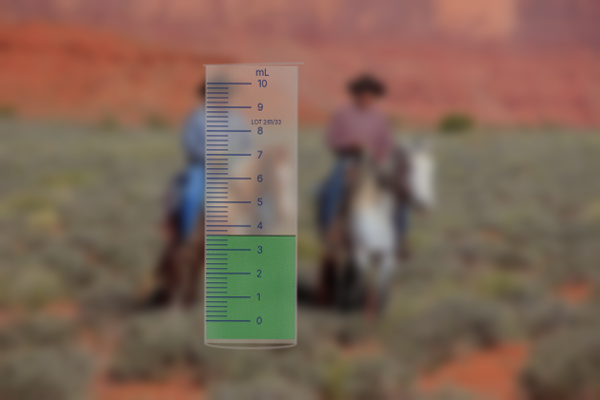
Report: 3.6; mL
